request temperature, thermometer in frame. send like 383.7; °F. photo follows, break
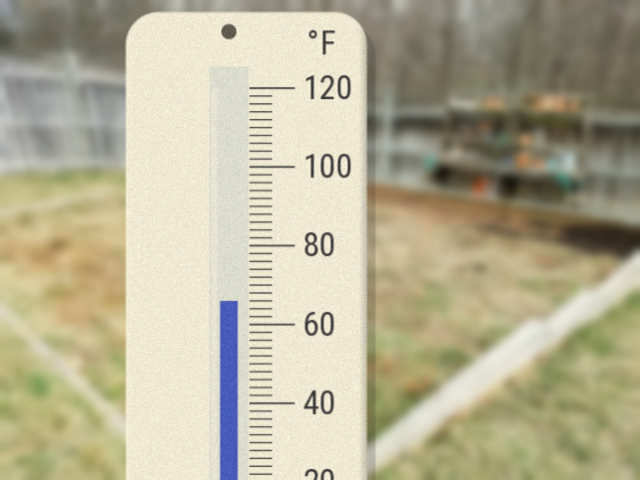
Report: 66; °F
